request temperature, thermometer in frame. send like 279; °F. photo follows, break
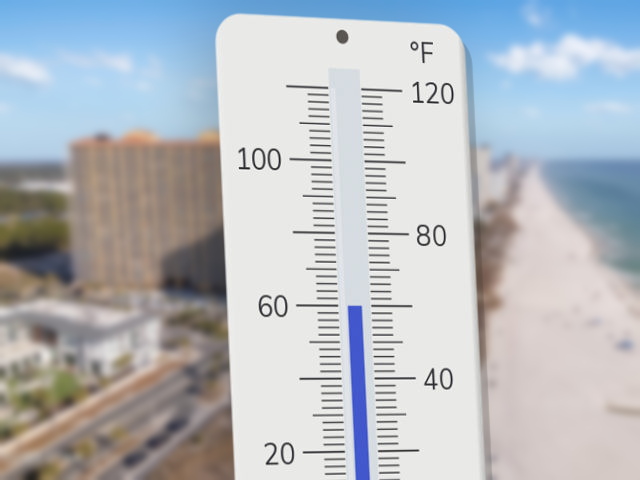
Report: 60; °F
